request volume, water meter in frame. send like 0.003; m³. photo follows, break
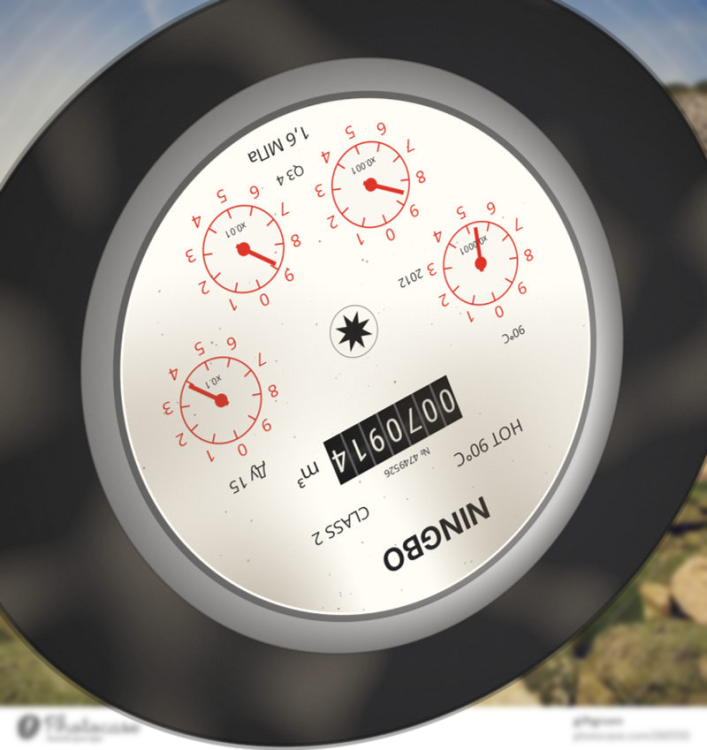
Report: 70914.3885; m³
